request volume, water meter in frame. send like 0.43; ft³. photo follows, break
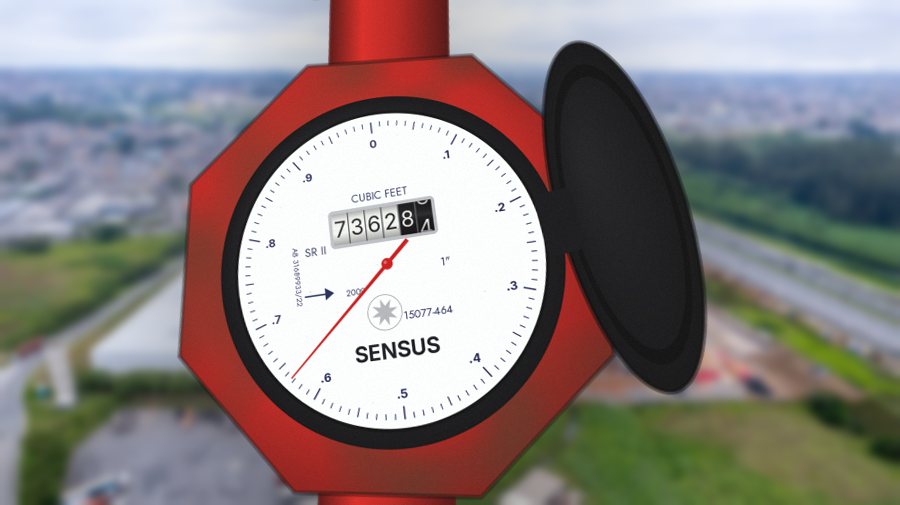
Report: 736283.63; ft³
